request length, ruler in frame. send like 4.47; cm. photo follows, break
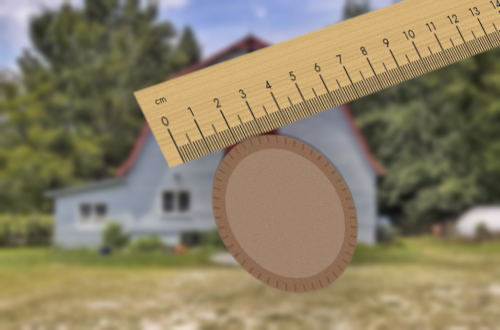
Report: 5; cm
